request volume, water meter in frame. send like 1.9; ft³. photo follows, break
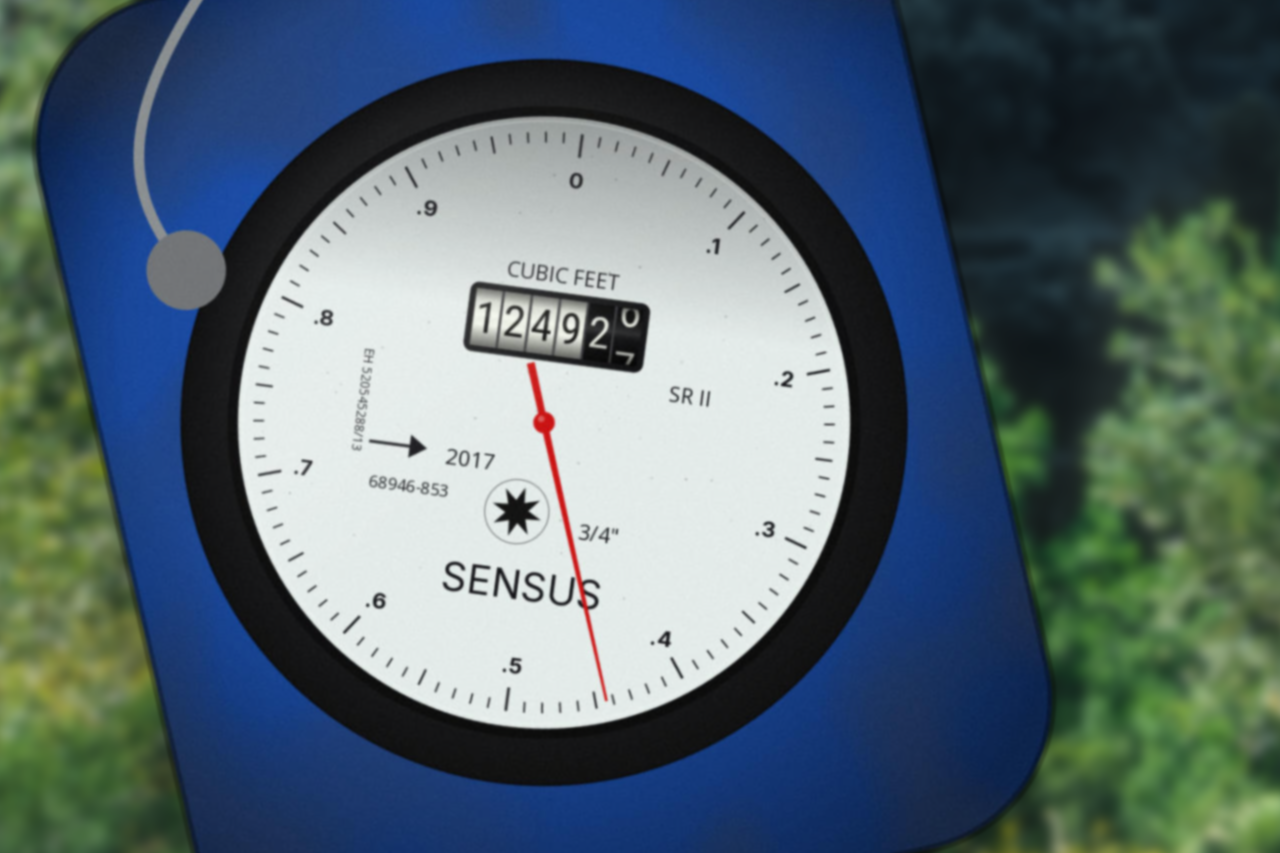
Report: 124926.44; ft³
